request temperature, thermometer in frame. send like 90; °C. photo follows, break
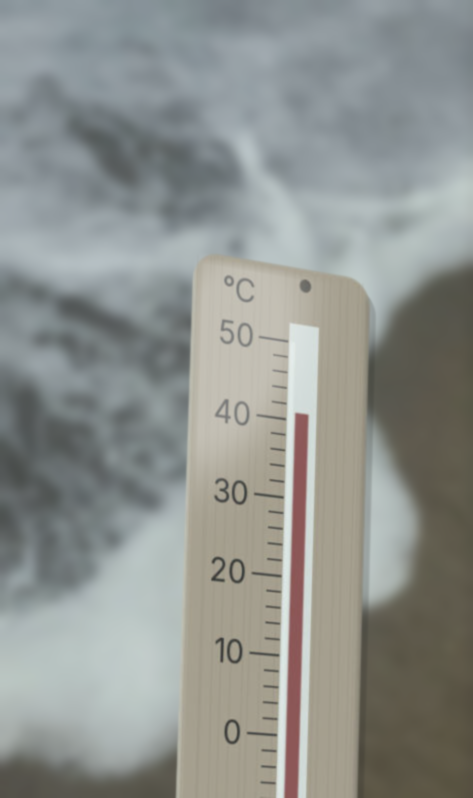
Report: 41; °C
